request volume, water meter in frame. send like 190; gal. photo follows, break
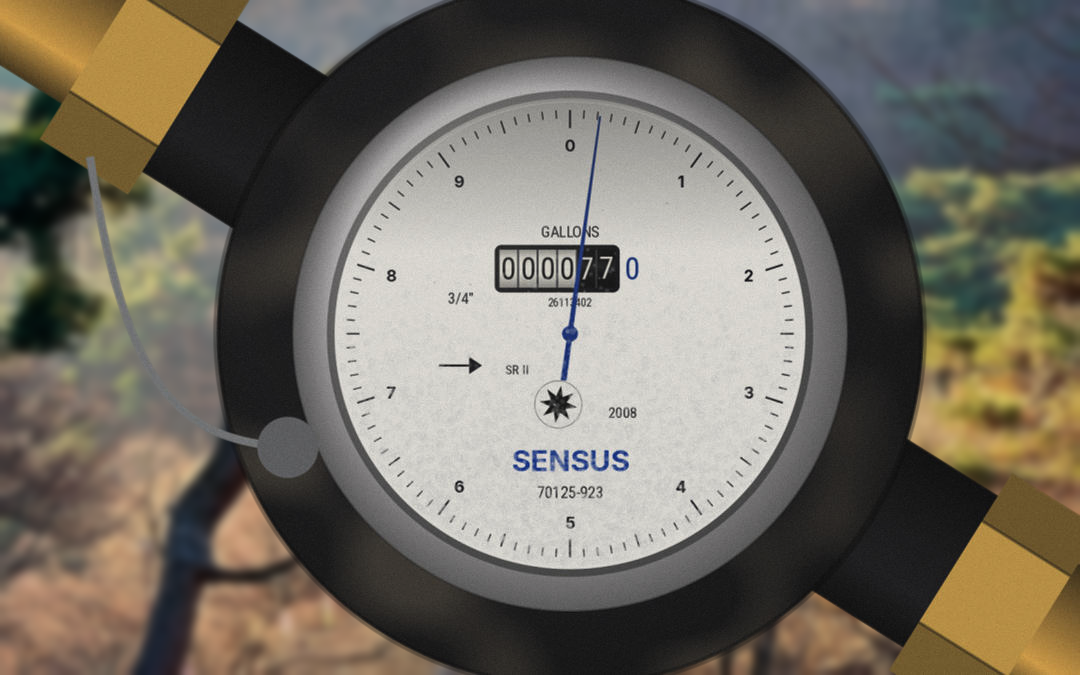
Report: 770.2; gal
